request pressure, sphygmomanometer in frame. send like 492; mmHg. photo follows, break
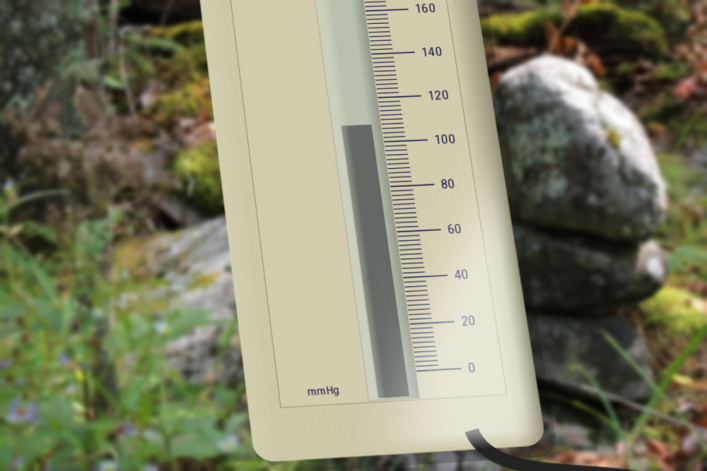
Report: 108; mmHg
